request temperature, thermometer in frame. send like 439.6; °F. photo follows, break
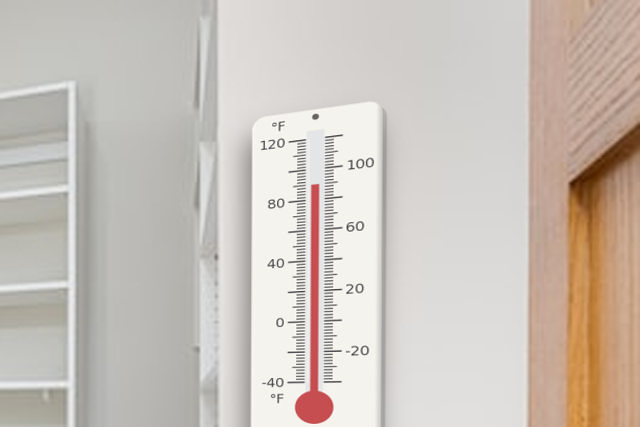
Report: 90; °F
